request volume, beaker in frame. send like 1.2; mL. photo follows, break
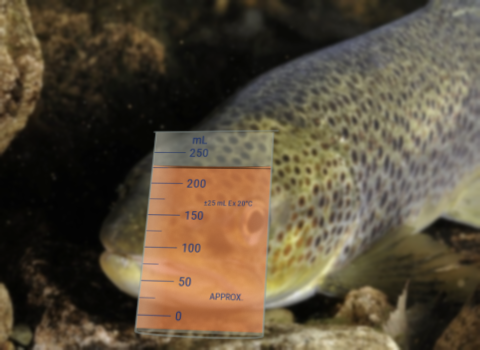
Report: 225; mL
